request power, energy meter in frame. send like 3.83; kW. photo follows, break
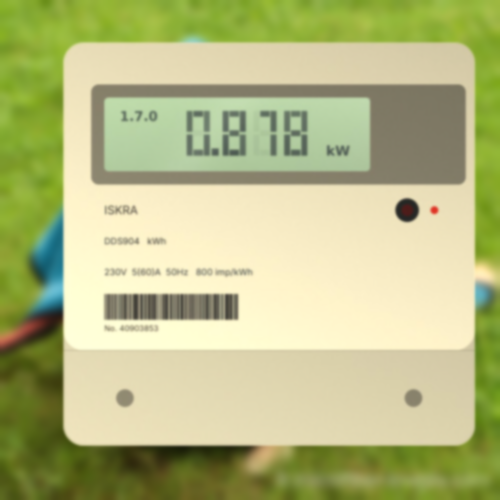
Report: 0.878; kW
